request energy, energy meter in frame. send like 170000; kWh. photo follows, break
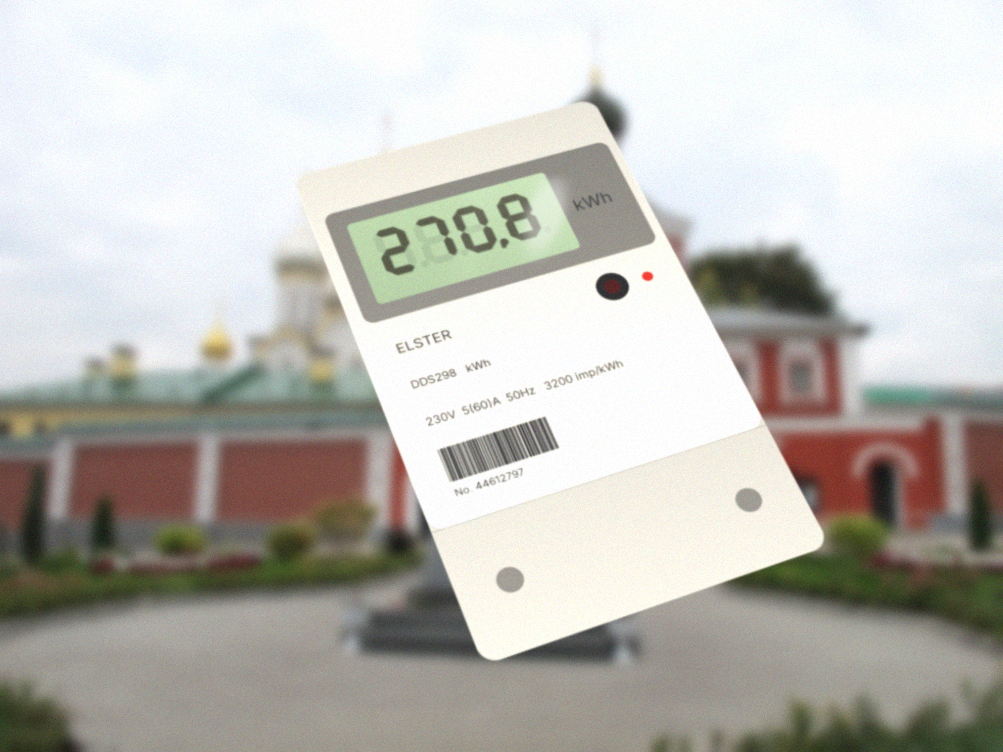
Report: 270.8; kWh
